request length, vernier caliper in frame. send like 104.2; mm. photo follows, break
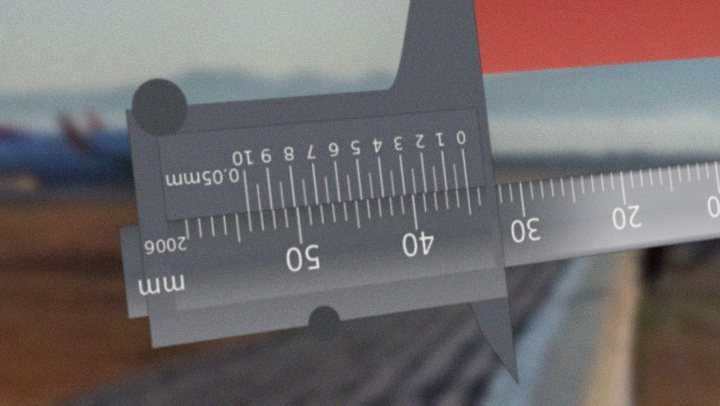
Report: 35.0; mm
